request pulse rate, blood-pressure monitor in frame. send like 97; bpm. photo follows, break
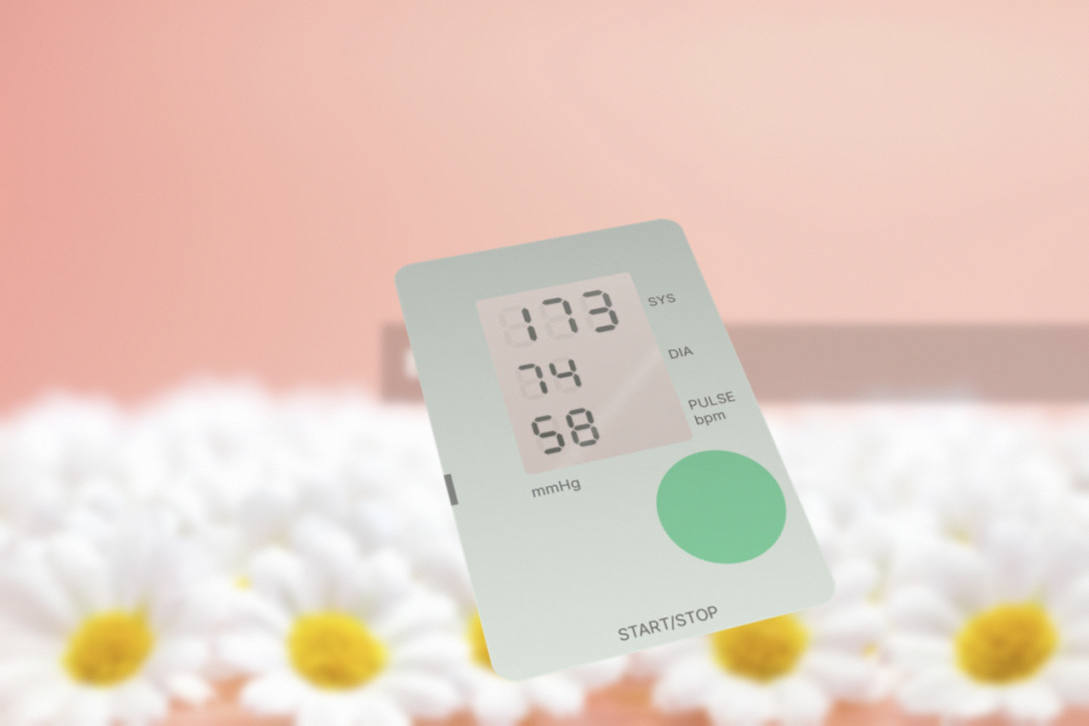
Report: 58; bpm
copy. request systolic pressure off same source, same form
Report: 173; mmHg
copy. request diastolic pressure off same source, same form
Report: 74; mmHg
